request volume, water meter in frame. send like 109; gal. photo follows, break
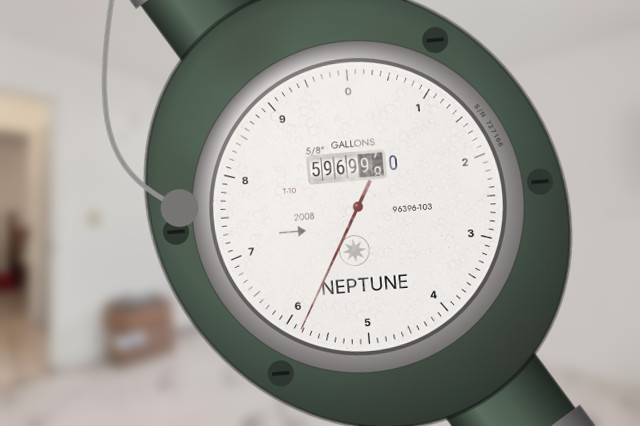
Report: 5969975.8; gal
